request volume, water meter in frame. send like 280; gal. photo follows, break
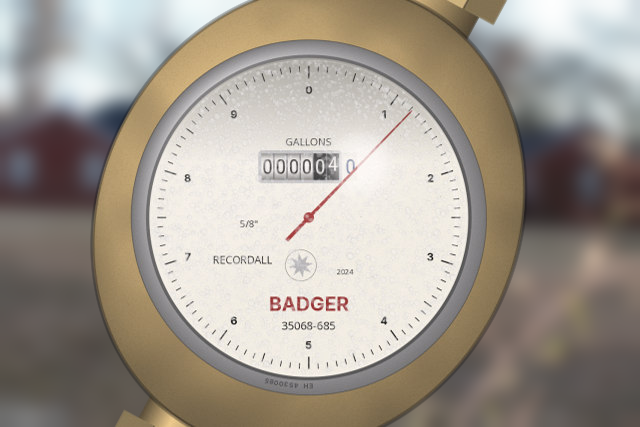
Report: 41.2; gal
